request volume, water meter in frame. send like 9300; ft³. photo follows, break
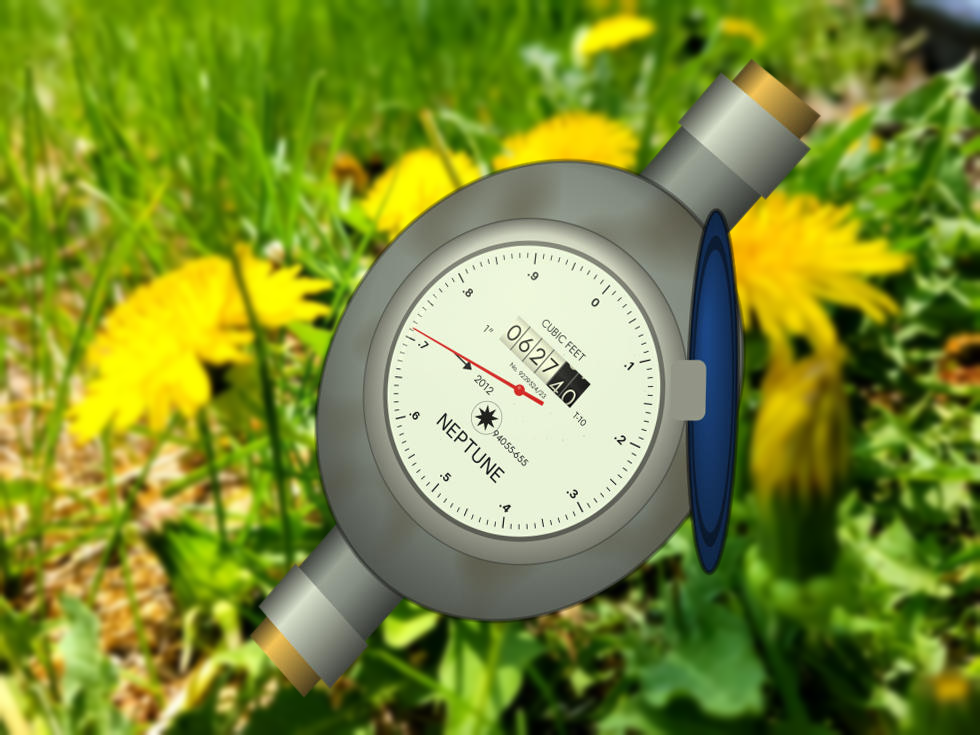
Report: 62739.71; ft³
